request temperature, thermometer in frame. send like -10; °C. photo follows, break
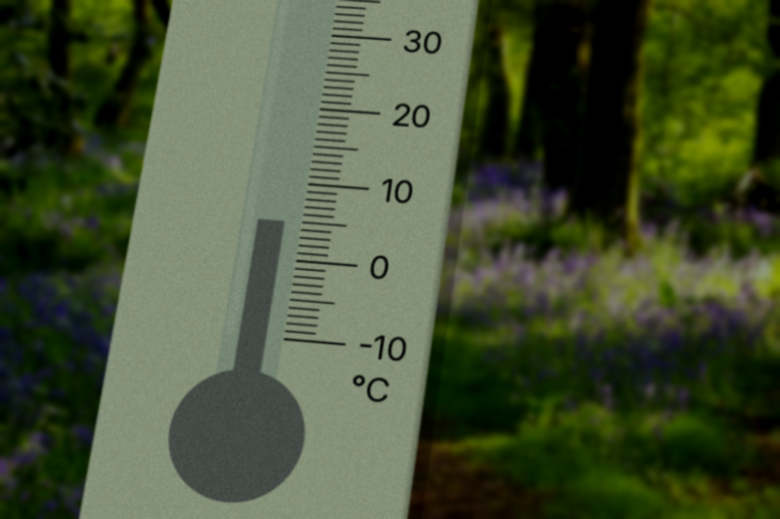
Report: 5; °C
